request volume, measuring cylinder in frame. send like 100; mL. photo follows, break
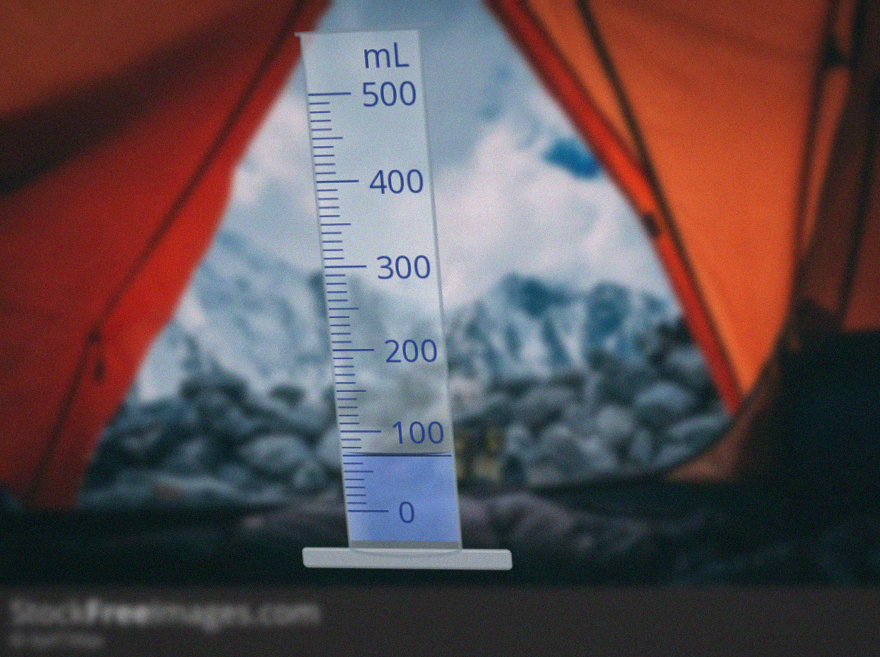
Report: 70; mL
